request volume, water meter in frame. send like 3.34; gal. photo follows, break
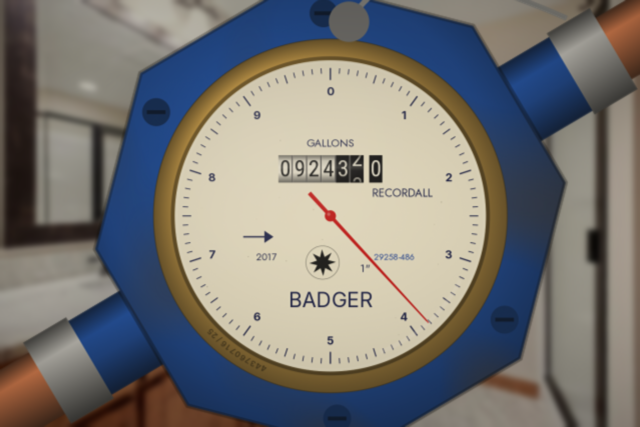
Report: 924323.8; gal
